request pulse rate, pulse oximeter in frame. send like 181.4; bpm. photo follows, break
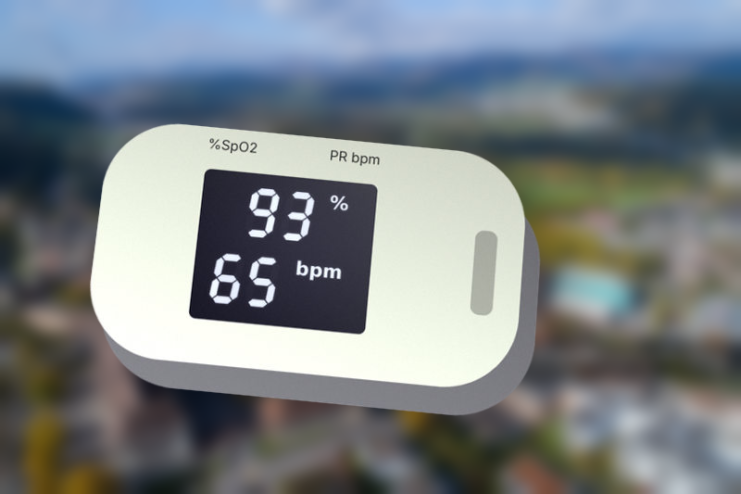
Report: 65; bpm
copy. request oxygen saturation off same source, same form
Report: 93; %
